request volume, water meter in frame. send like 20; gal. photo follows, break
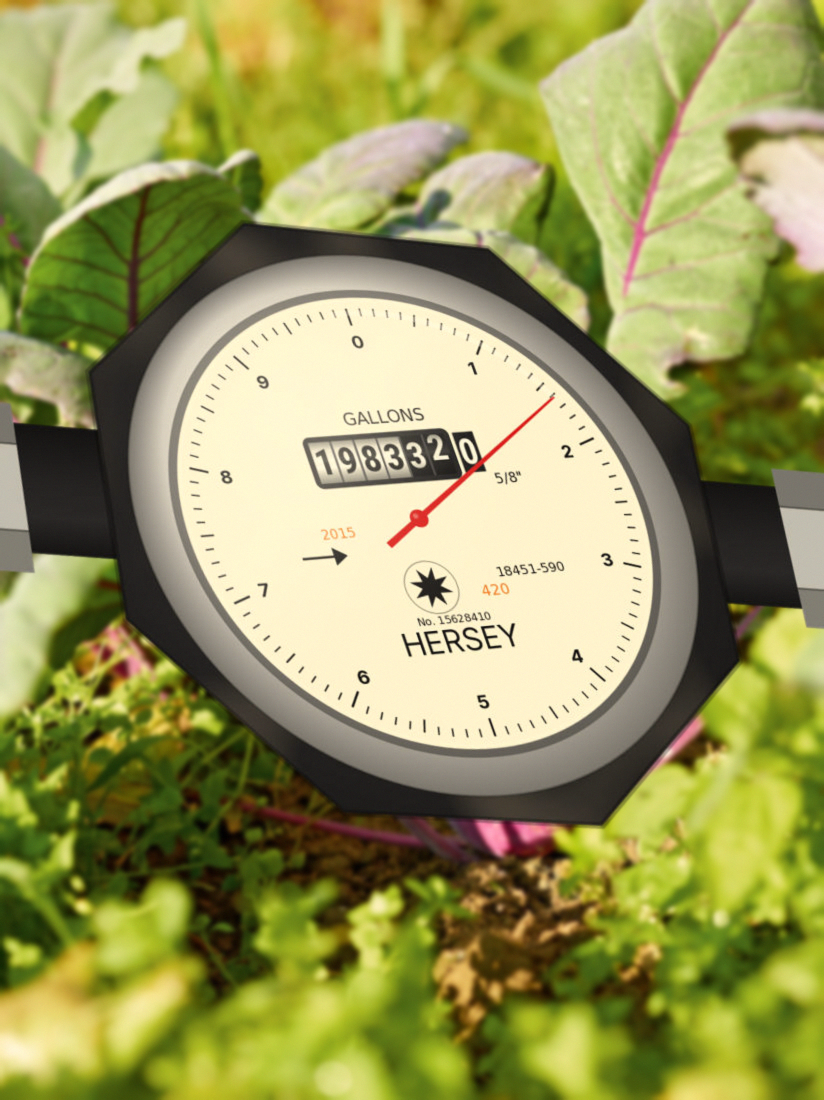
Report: 1983321.6; gal
